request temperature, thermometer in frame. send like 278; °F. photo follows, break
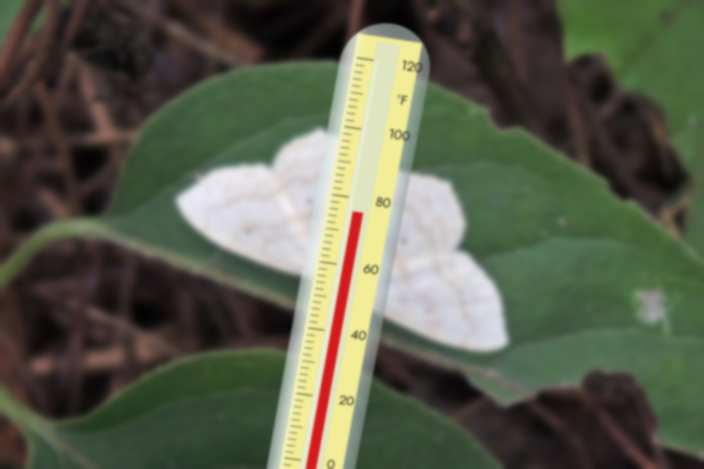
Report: 76; °F
